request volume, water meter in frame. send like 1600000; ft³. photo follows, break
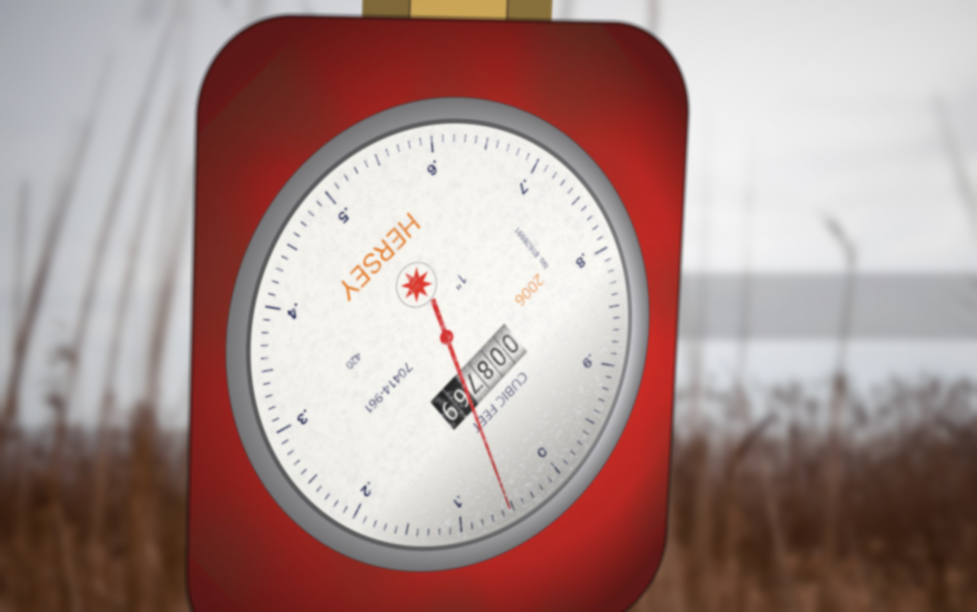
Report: 8769.05; ft³
